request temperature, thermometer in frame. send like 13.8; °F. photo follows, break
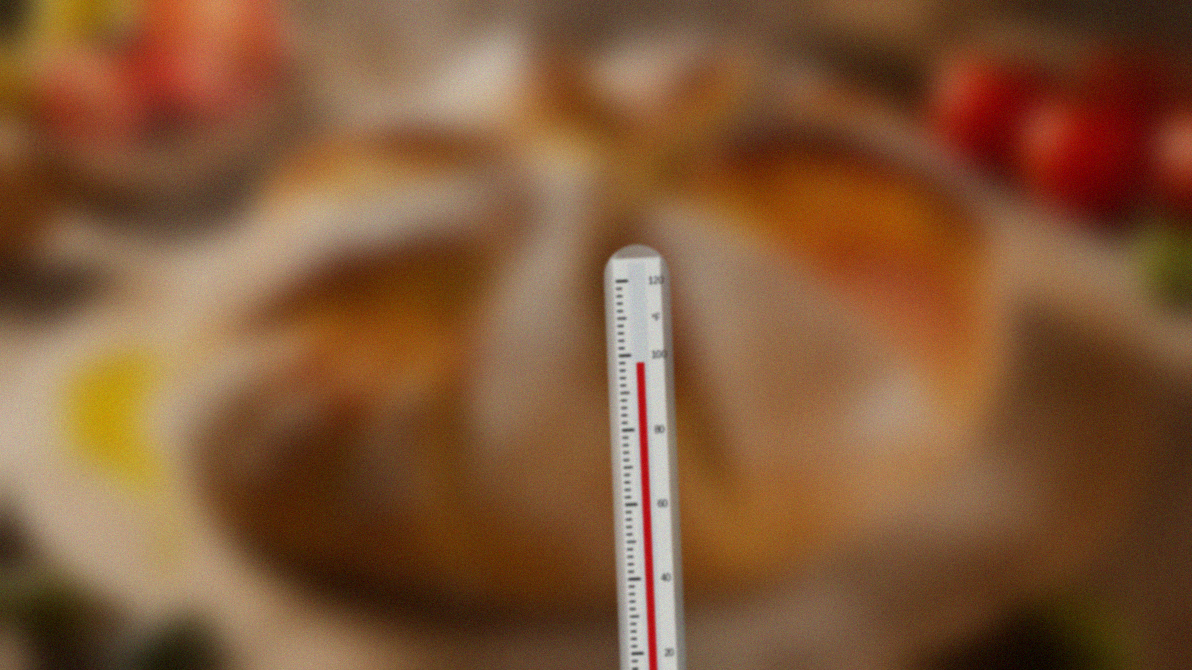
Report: 98; °F
